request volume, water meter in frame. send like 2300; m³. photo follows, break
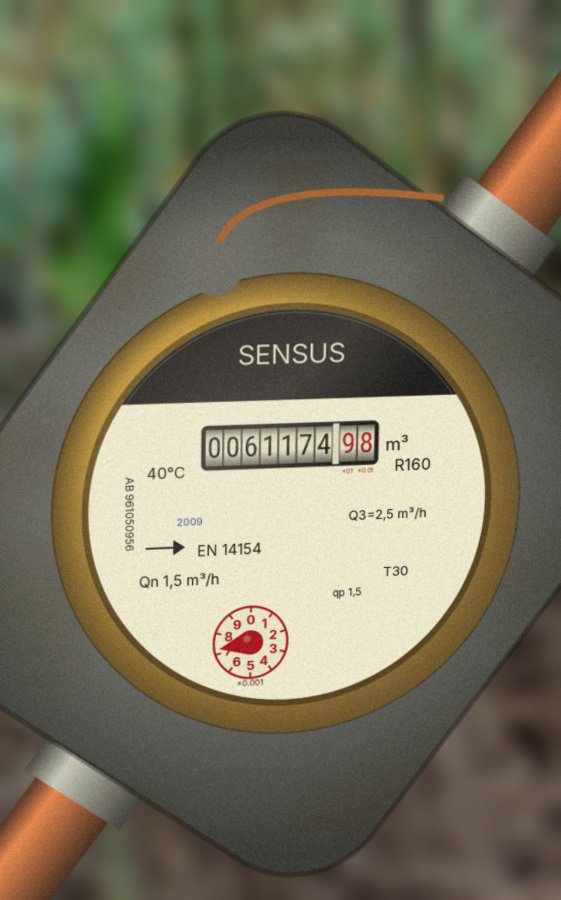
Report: 61174.987; m³
